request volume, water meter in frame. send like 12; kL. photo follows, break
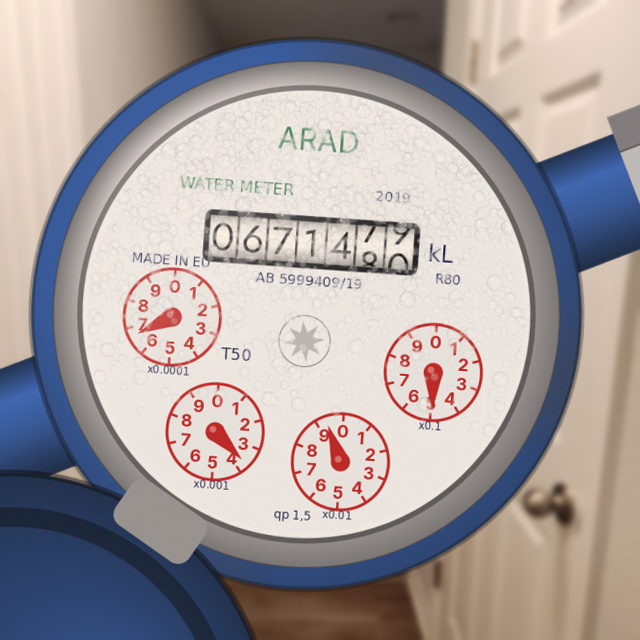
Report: 671479.4936; kL
